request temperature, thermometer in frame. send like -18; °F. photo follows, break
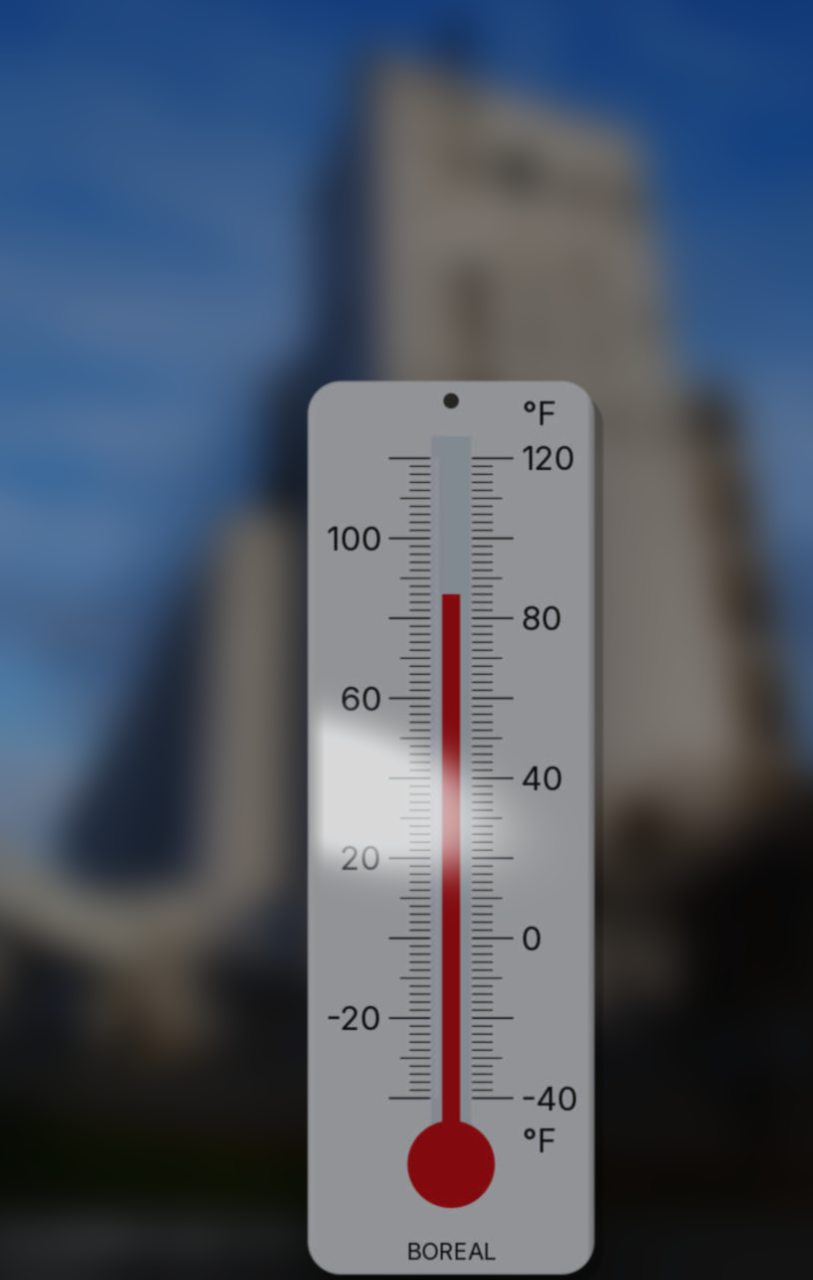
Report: 86; °F
